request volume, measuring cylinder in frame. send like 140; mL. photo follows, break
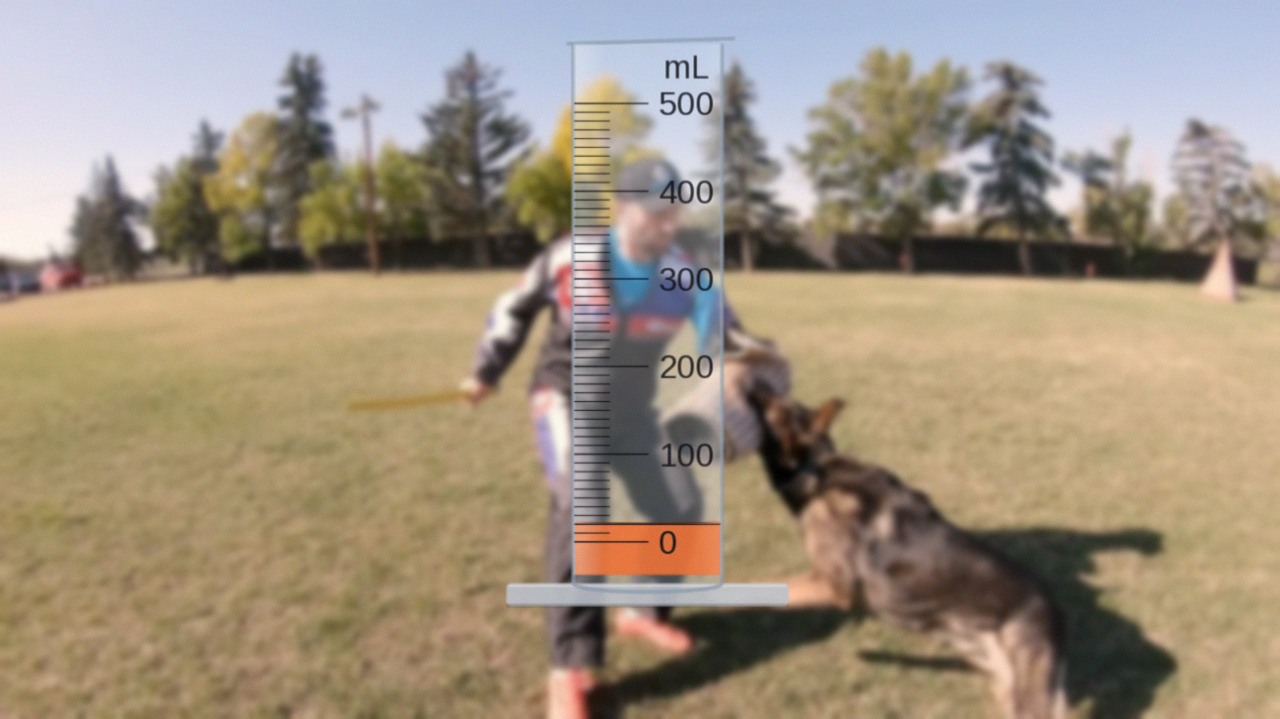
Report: 20; mL
